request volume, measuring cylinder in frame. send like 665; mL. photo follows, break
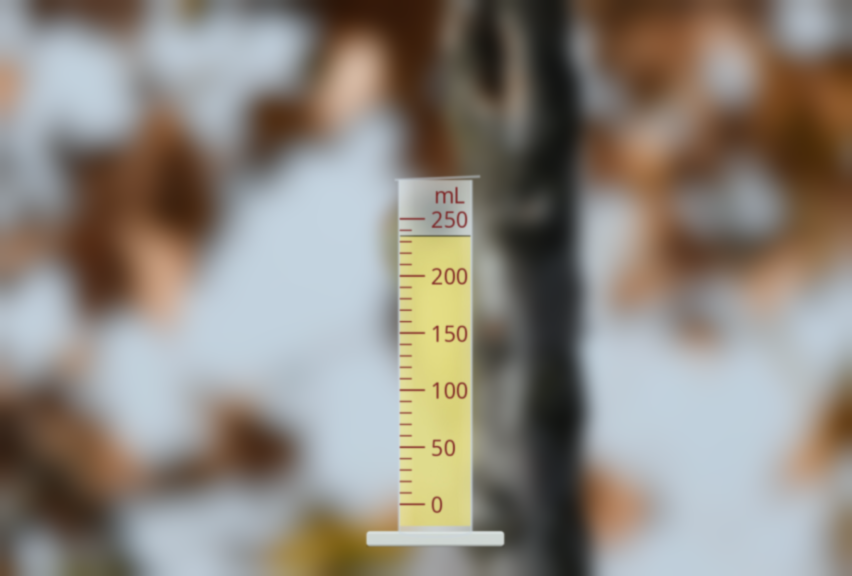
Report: 235; mL
